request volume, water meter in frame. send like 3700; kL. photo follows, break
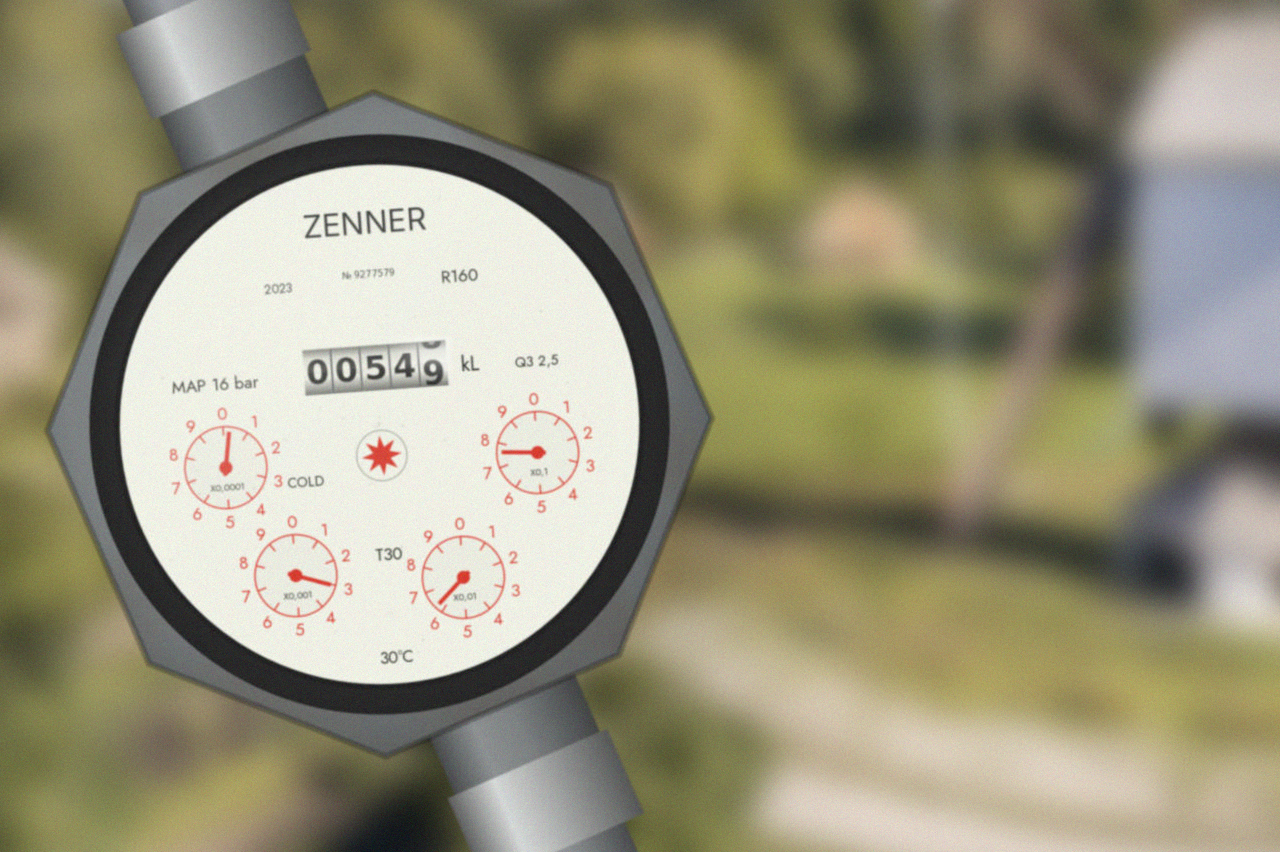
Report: 548.7630; kL
